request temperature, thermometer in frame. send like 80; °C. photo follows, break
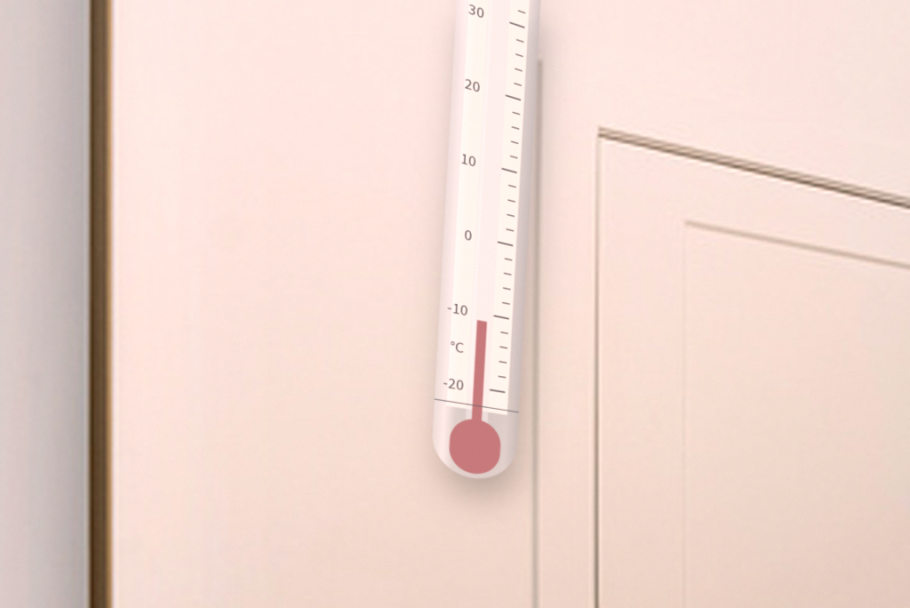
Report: -11; °C
